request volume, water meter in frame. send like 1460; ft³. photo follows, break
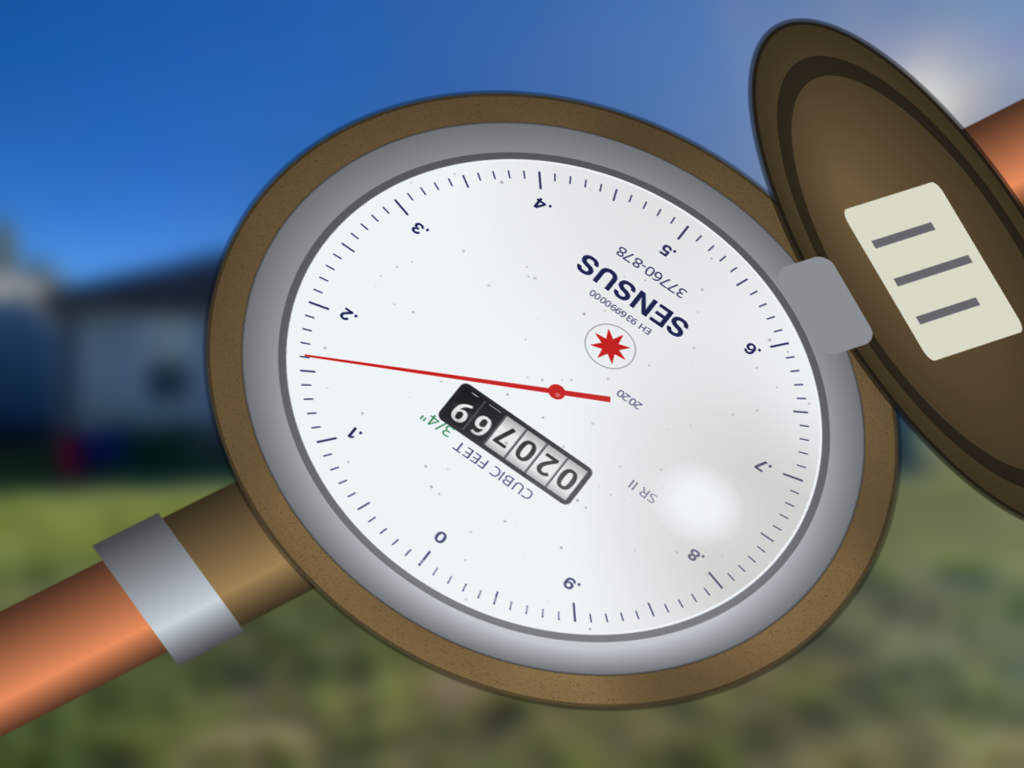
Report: 20769.16; ft³
